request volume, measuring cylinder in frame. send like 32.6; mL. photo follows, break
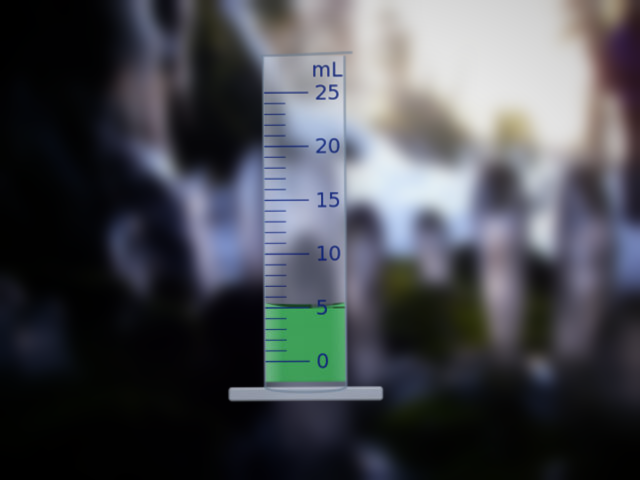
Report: 5; mL
